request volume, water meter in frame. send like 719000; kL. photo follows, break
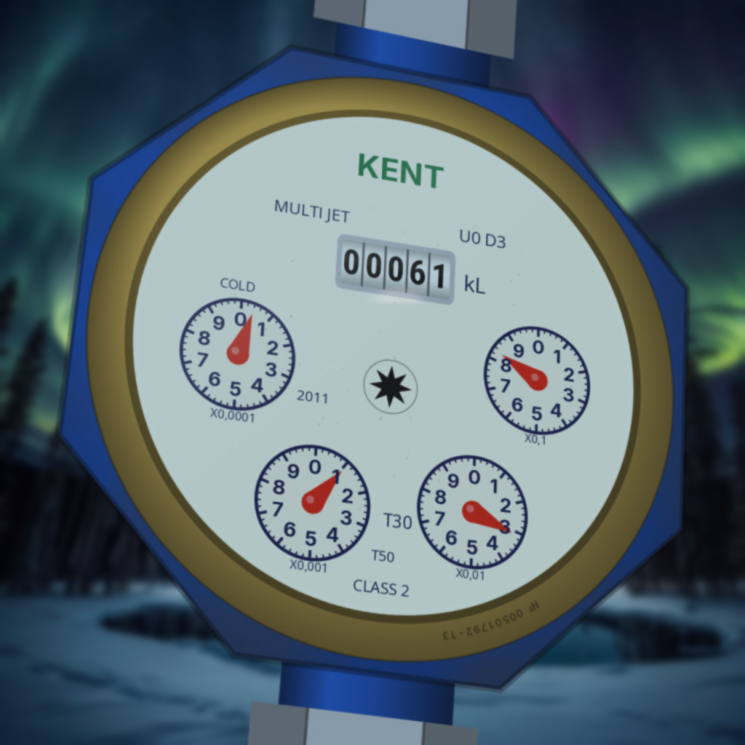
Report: 61.8310; kL
